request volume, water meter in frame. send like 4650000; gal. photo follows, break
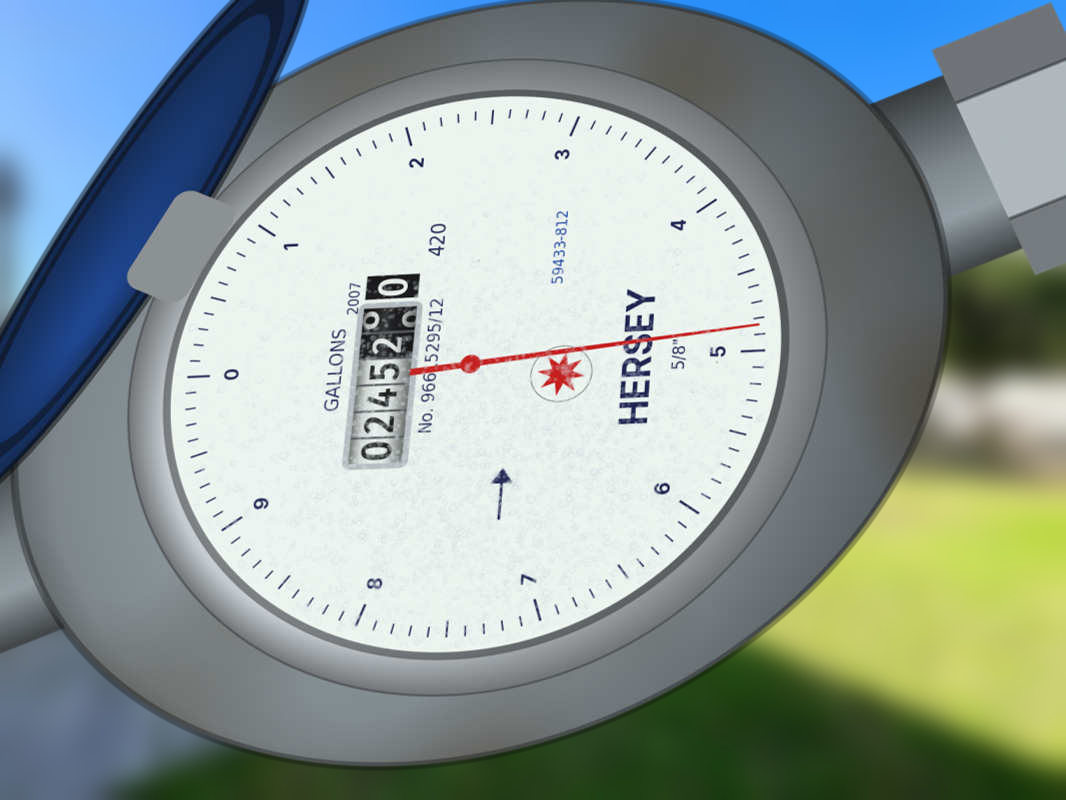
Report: 245284.8; gal
